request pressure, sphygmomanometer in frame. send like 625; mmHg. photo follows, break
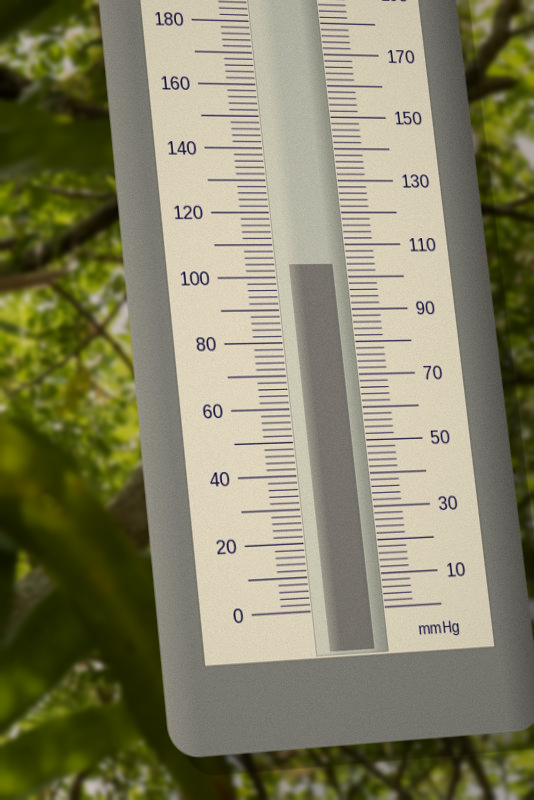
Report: 104; mmHg
